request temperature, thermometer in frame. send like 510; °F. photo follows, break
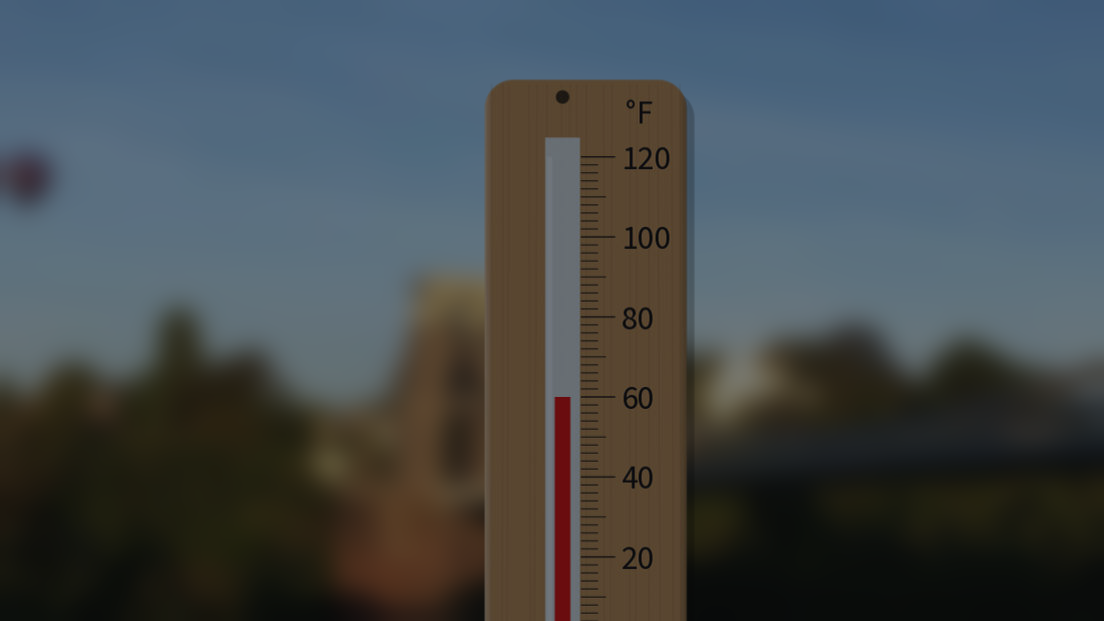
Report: 60; °F
